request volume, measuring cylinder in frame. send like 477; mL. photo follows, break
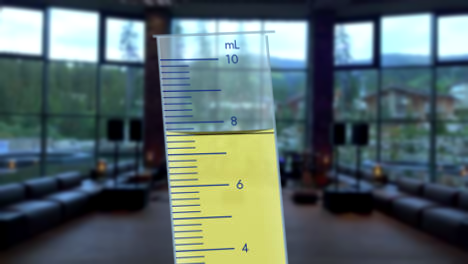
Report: 7.6; mL
